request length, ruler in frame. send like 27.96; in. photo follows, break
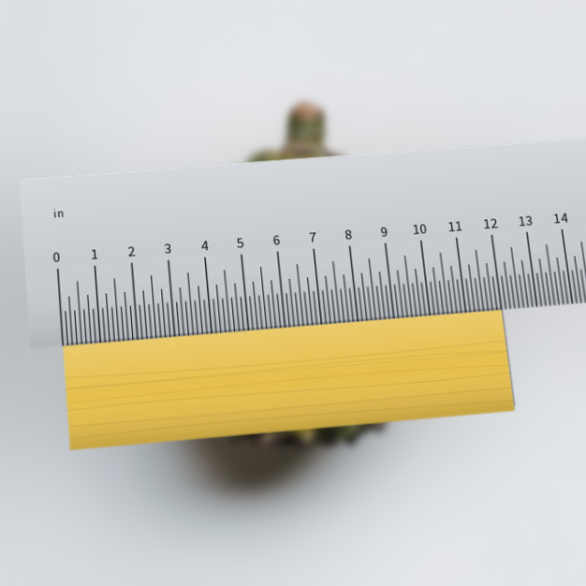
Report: 12; in
